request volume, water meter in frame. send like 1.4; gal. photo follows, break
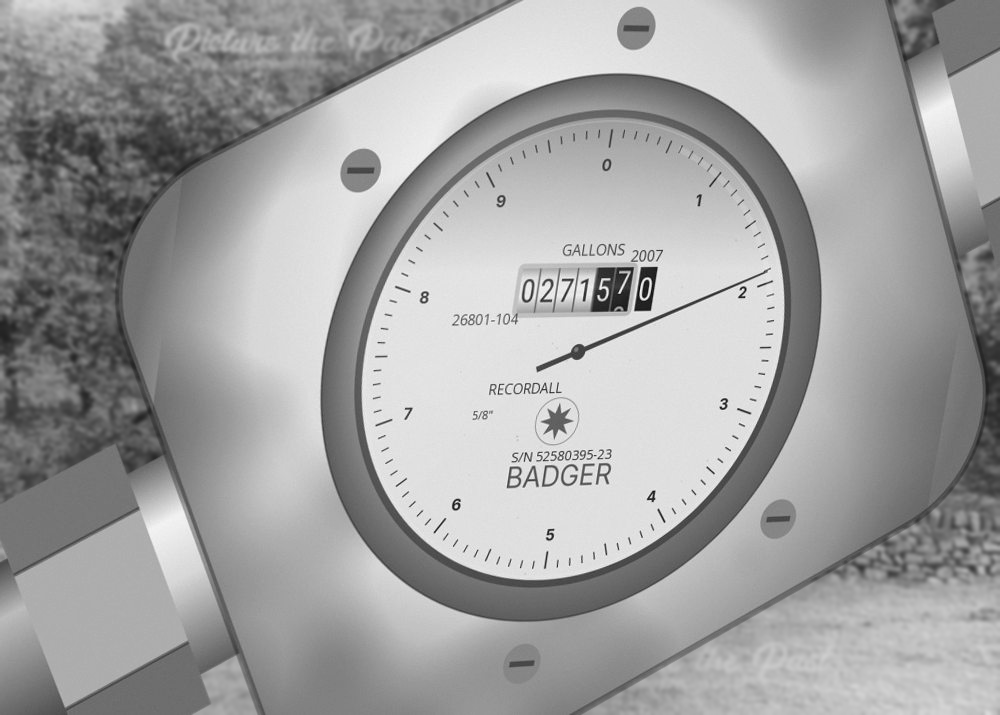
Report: 271571.9; gal
